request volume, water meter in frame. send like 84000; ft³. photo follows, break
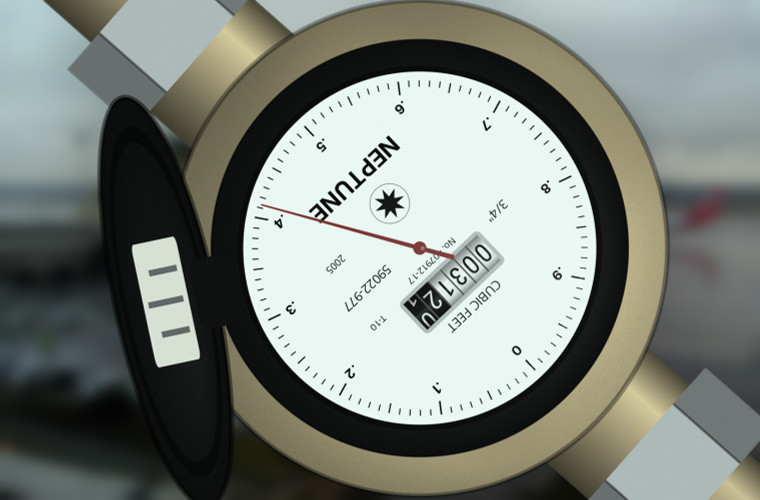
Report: 3120.41; ft³
